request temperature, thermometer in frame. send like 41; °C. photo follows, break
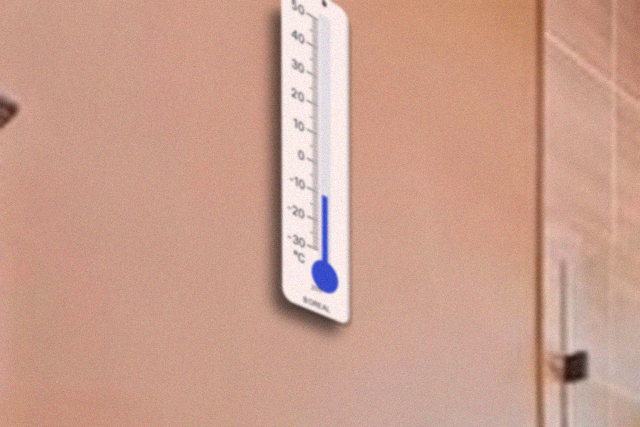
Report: -10; °C
